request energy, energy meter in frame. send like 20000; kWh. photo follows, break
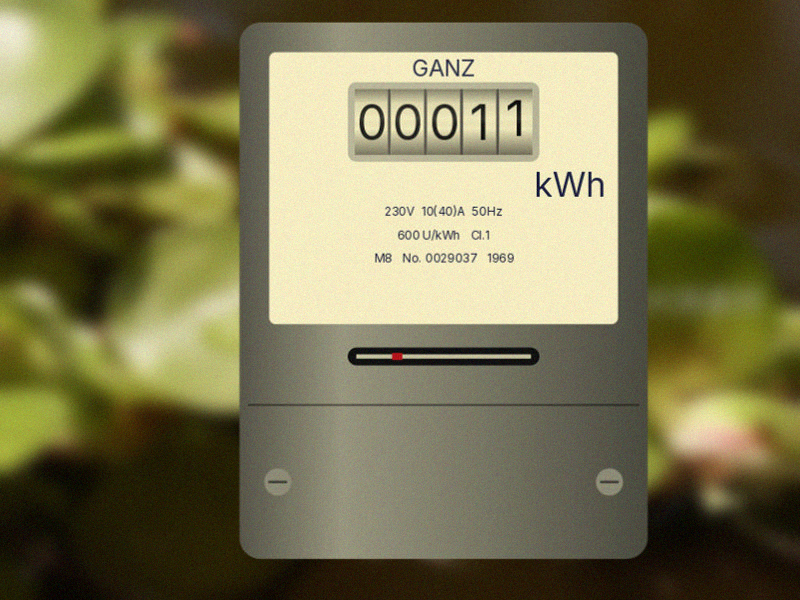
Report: 11; kWh
